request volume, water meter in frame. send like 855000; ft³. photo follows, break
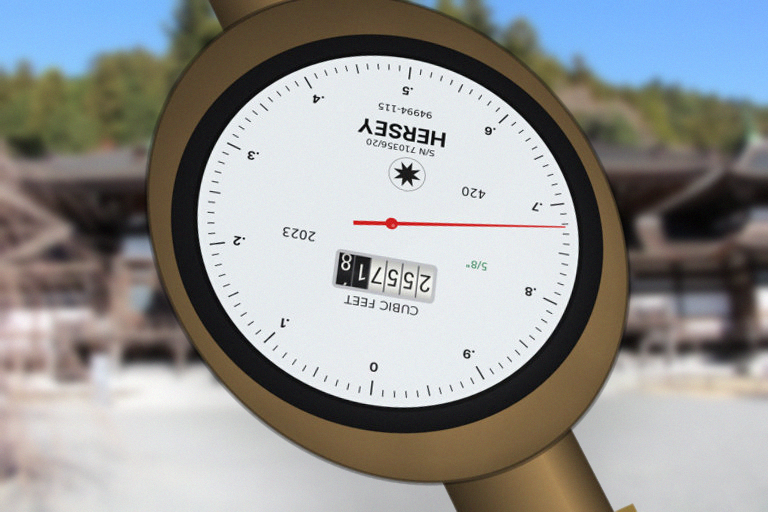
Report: 255717.72; ft³
